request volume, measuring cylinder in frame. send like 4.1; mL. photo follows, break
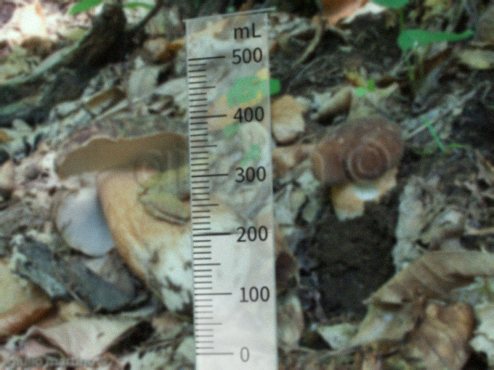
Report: 200; mL
